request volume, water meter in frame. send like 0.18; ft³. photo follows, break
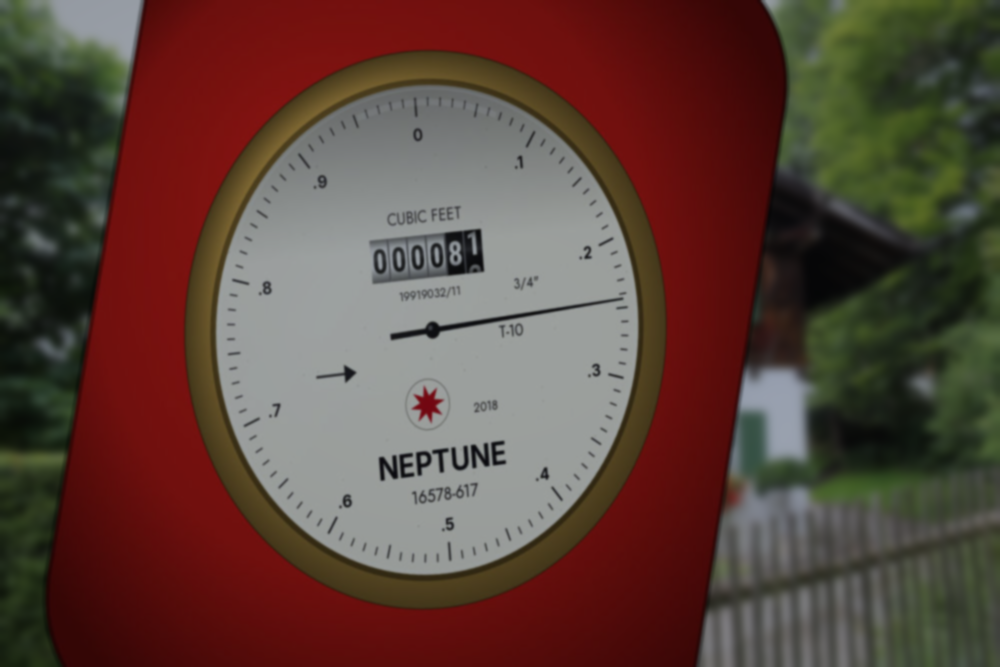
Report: 81.24; ft³
